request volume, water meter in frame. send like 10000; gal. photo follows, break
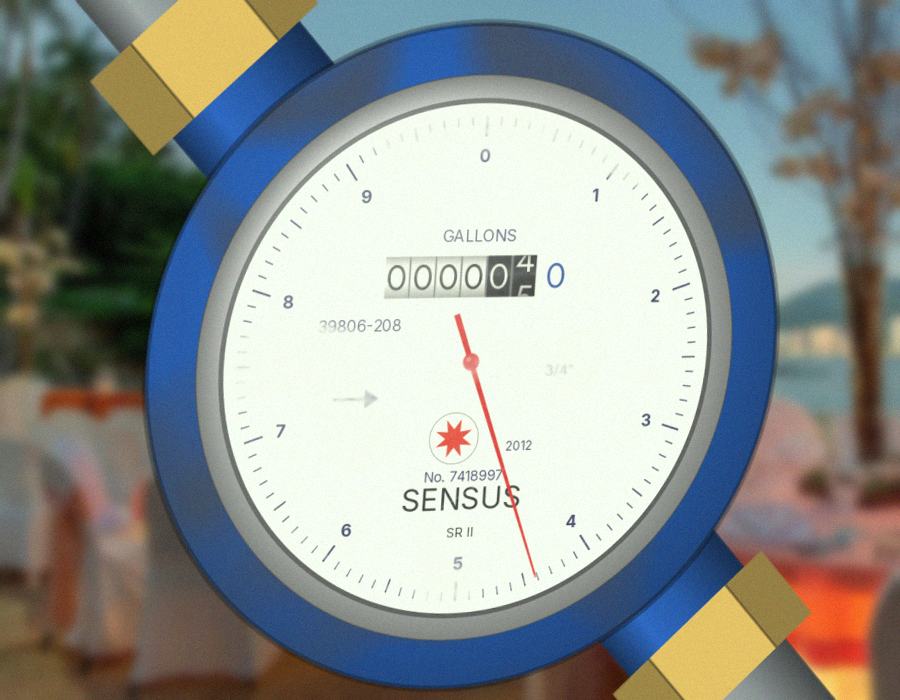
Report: 44.4; gal
